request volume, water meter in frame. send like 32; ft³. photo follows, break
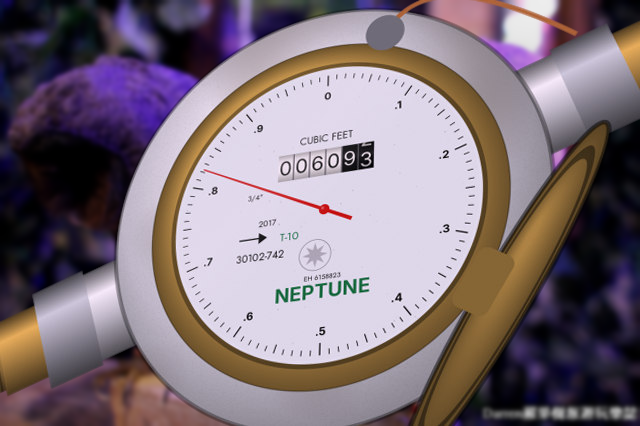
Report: 6092.82; ft³
